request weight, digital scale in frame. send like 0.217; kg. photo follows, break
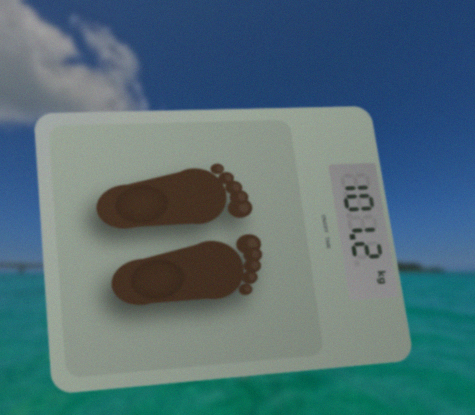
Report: 101.2; kg
